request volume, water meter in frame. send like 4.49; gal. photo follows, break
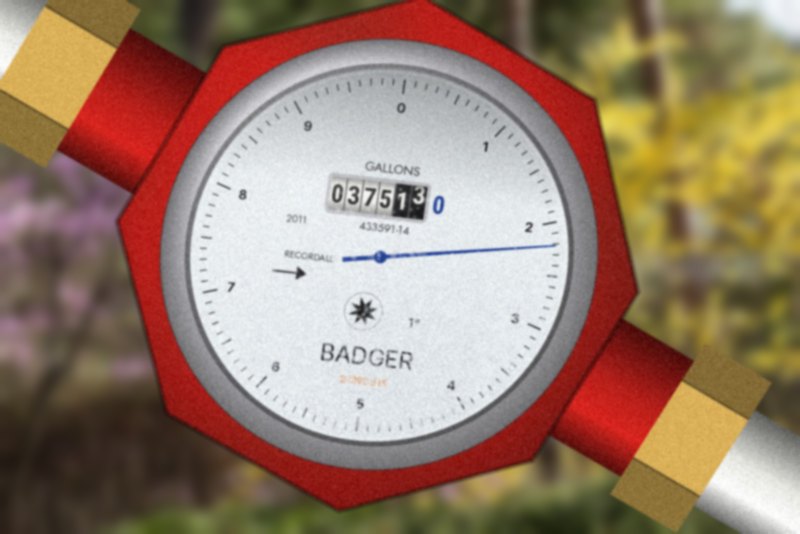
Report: 375132.2; gal
